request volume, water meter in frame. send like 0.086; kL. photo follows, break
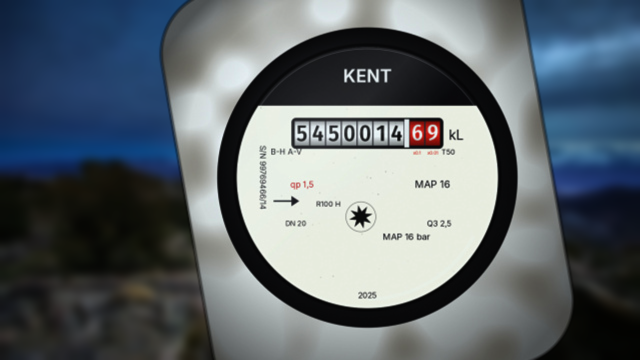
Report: 5450014.69; kL
